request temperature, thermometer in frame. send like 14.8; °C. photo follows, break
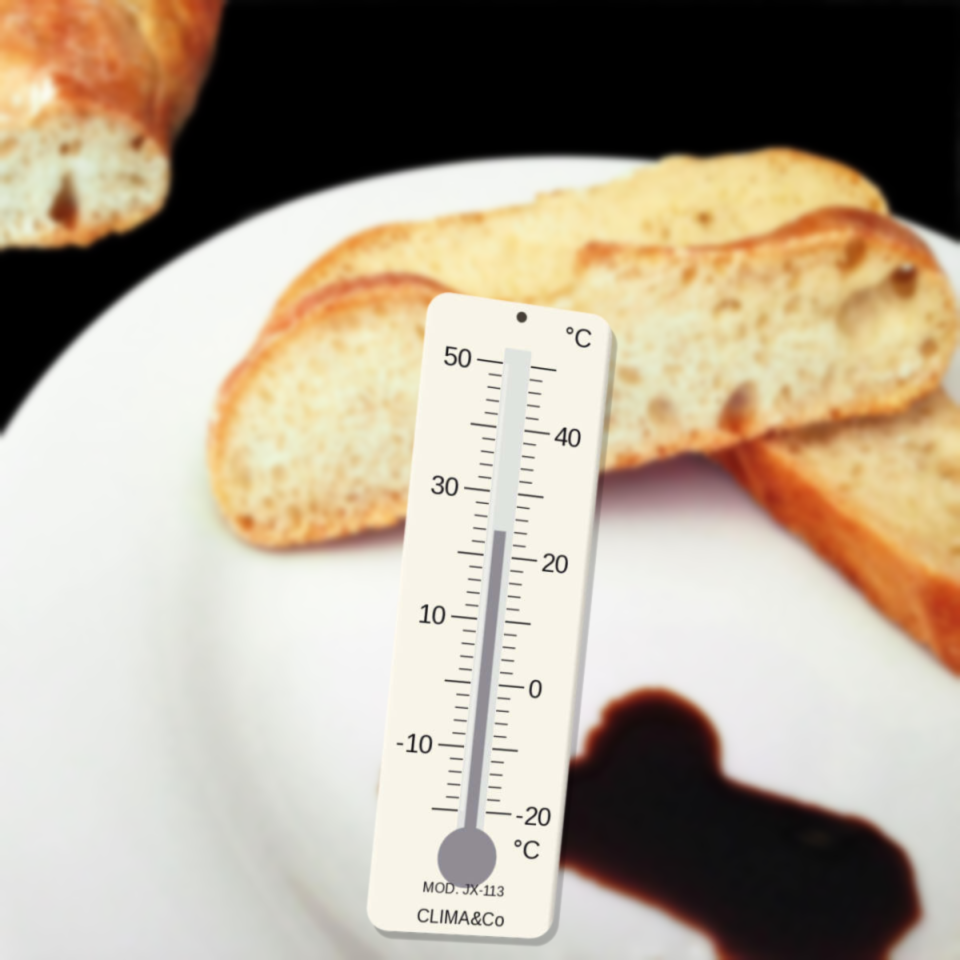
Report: 24; °C
